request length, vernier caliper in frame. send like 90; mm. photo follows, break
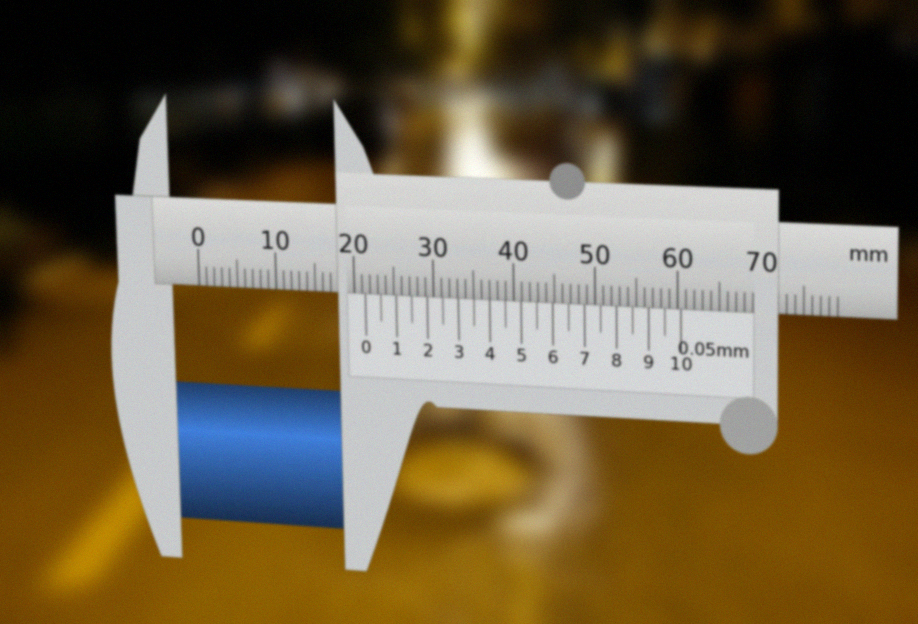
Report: 21.4; mm
